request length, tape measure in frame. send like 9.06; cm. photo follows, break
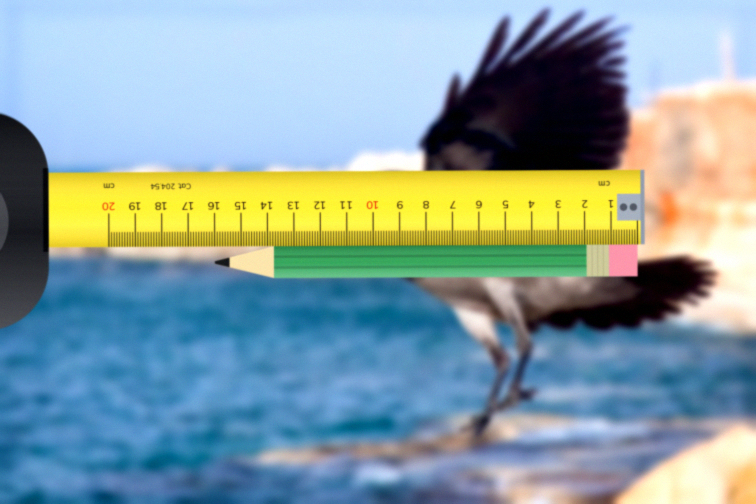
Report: 16; cm
